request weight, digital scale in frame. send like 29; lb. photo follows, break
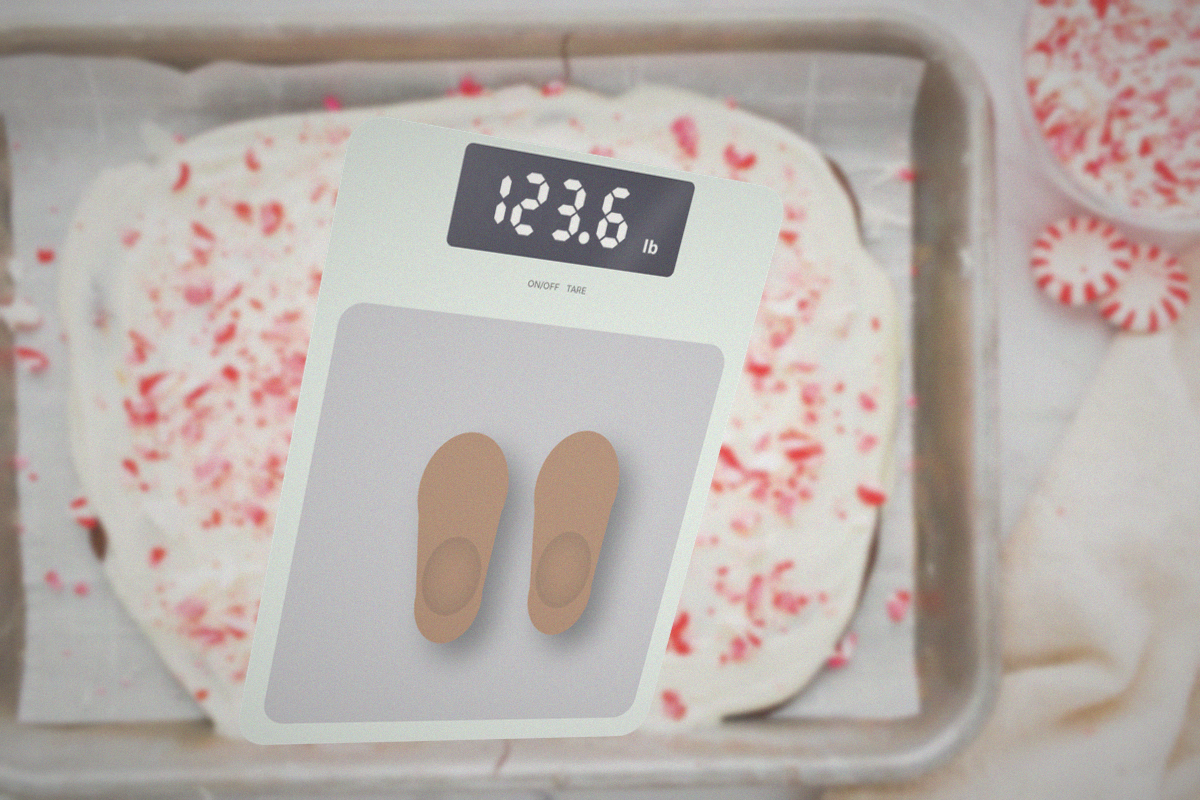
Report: 123.6; lb
